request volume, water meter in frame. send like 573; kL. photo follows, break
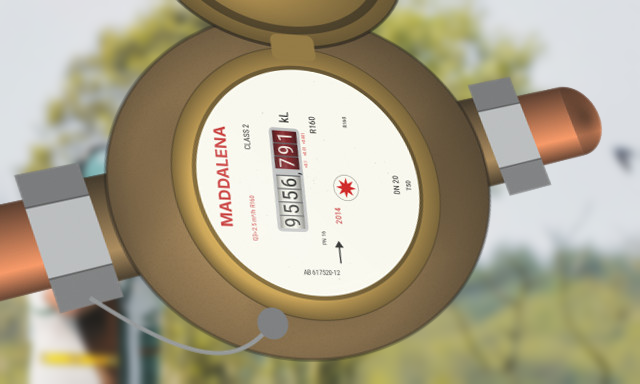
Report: 9556.791; kL
